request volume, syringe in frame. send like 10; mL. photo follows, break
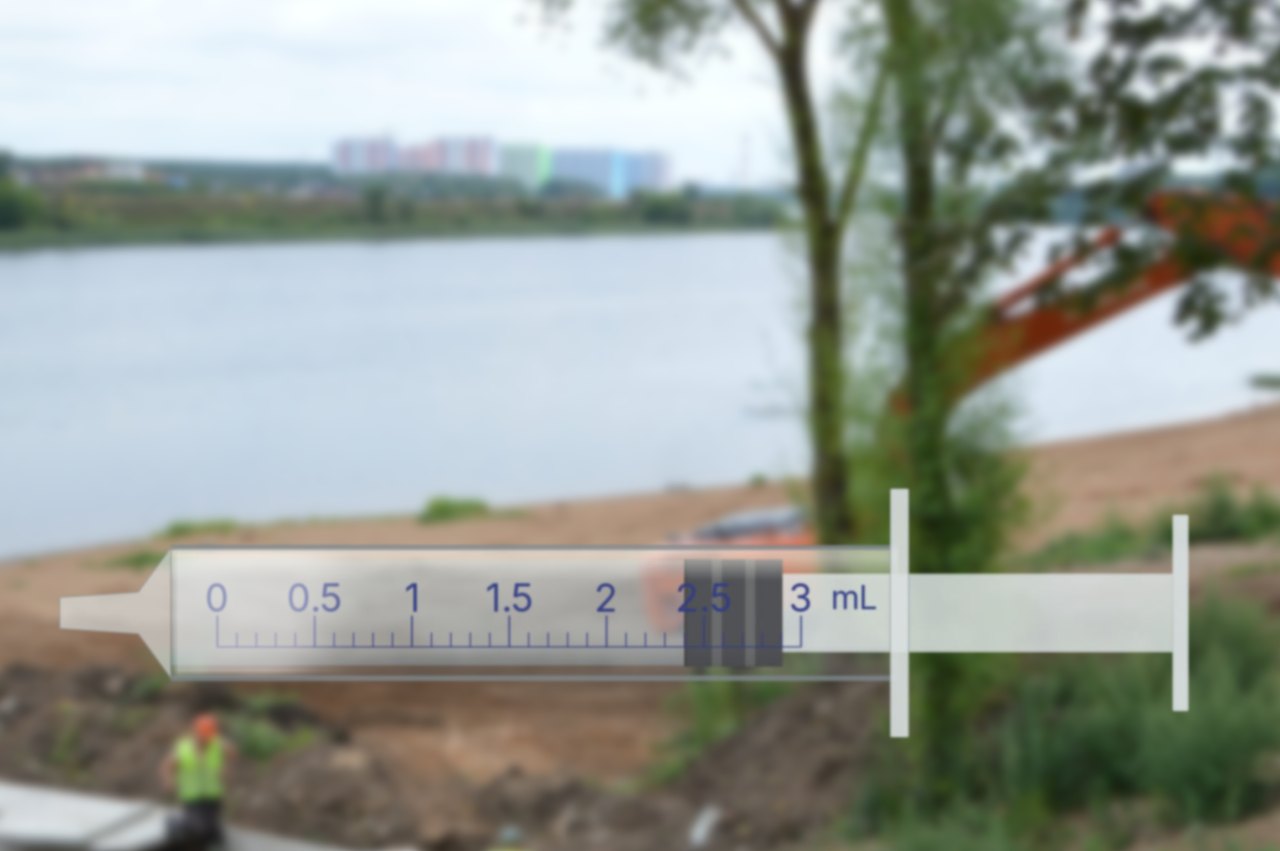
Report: 2.4; mL
